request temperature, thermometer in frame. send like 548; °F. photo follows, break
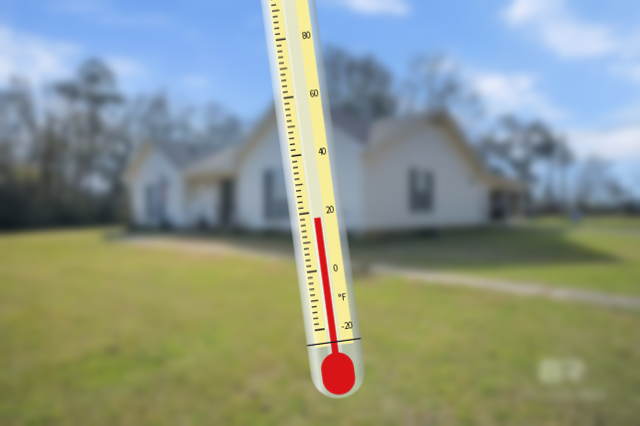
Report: 18; °F
